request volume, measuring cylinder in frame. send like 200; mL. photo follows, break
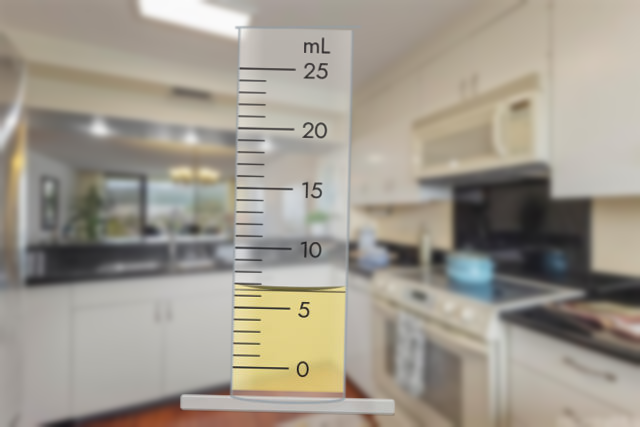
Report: 6.5; mL
